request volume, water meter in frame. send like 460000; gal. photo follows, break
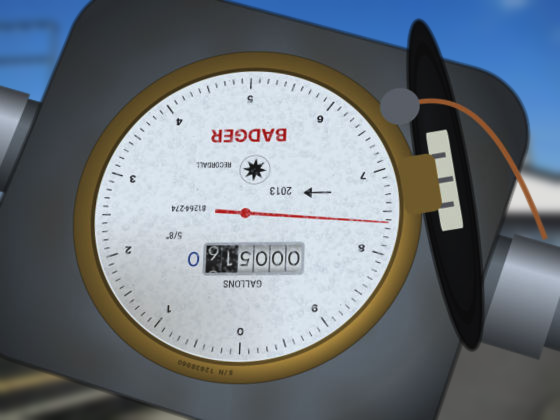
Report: 5157.6; gal
